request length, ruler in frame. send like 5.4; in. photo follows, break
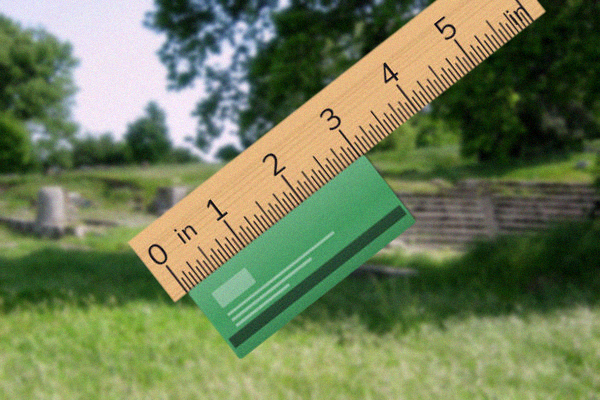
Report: 3.0625; in
